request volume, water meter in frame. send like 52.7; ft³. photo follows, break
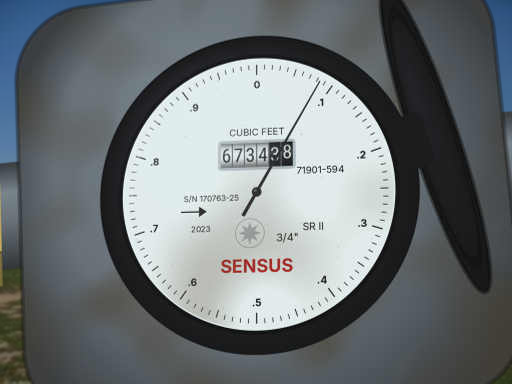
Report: 673438.08; ft³
